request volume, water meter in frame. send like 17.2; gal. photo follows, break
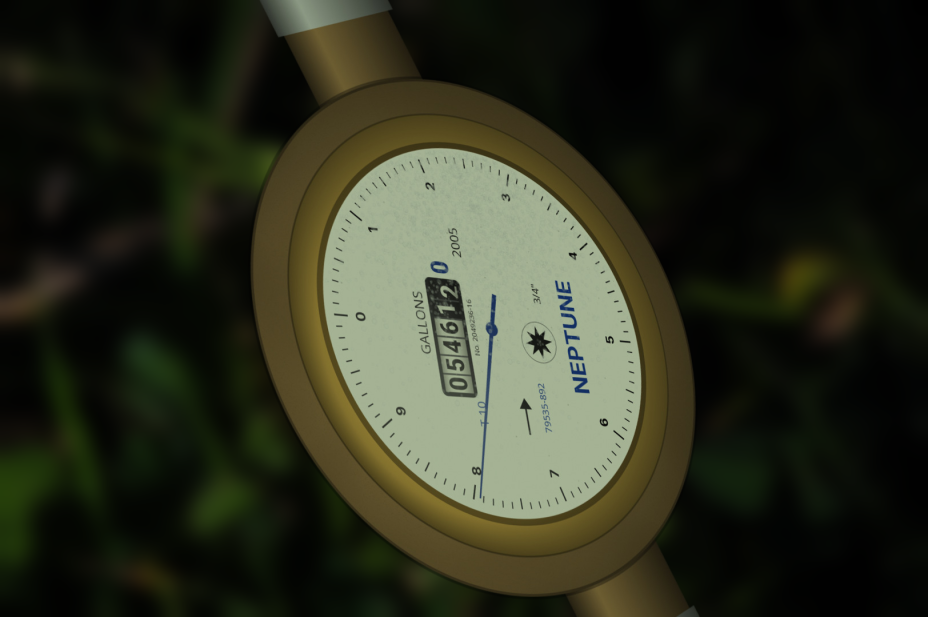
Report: 546117.9; gal
